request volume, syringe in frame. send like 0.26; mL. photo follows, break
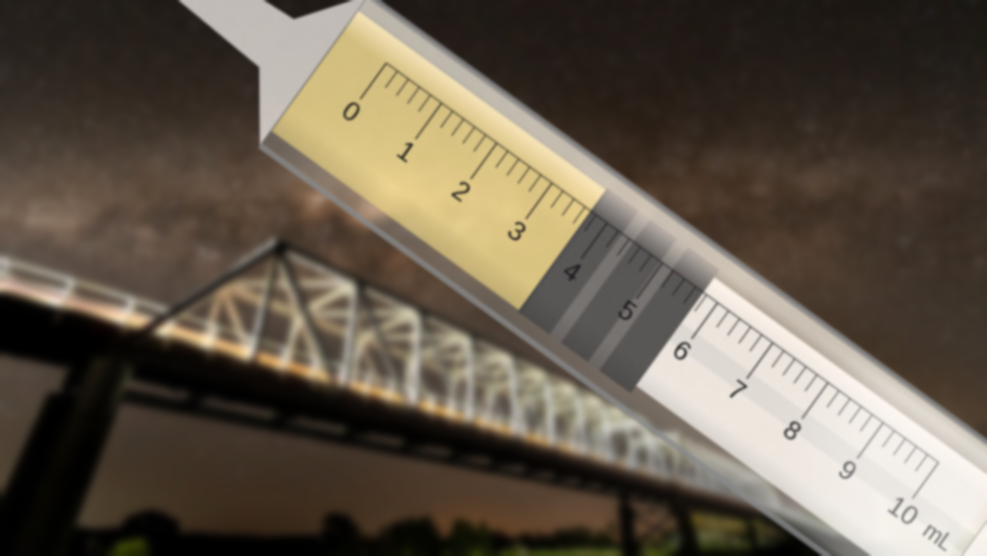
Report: 3.7; mL
